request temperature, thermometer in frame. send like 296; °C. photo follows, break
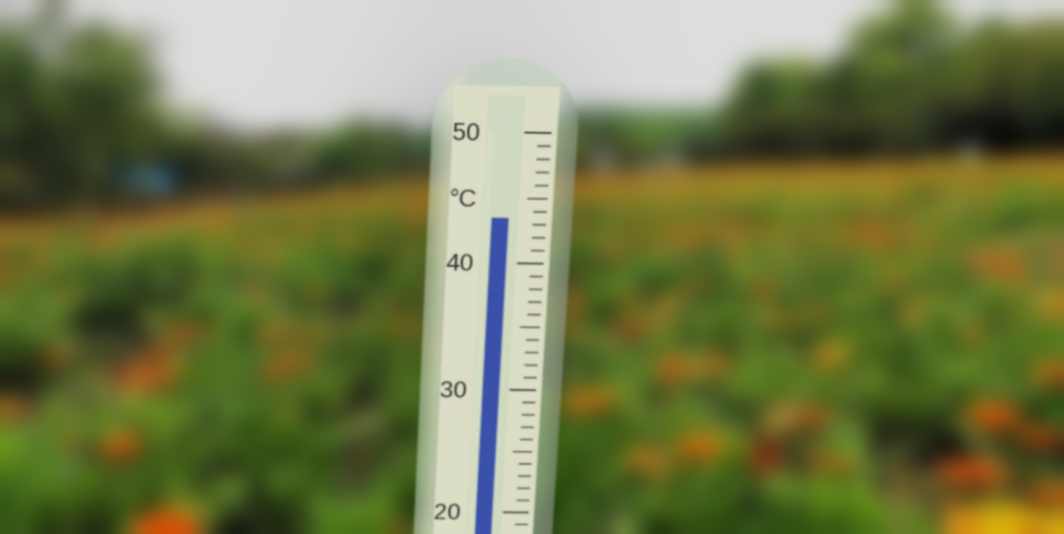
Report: 43.5; °C
